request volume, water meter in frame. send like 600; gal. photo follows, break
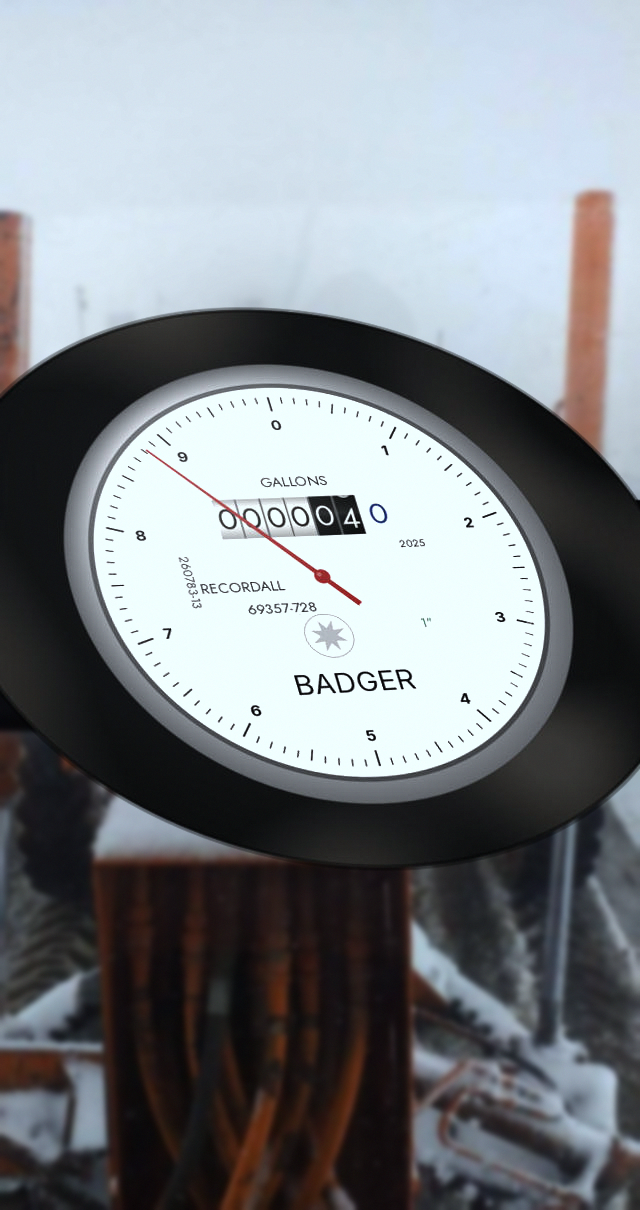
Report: 38.8; gal
